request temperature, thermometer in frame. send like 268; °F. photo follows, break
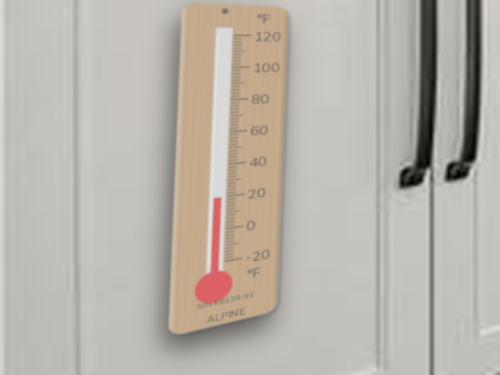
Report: 20; °F
